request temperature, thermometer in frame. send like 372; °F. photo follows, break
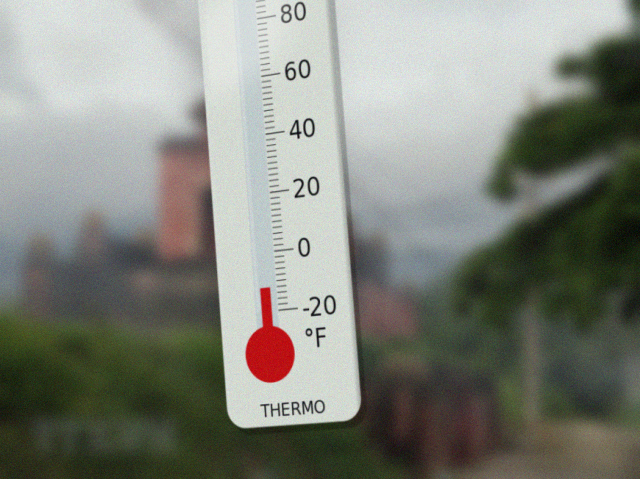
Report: -12; °F
